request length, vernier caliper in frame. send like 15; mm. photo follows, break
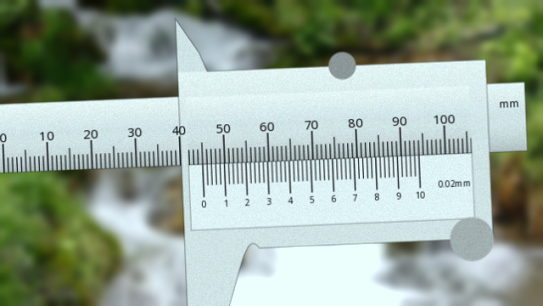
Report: 45.0; mm
